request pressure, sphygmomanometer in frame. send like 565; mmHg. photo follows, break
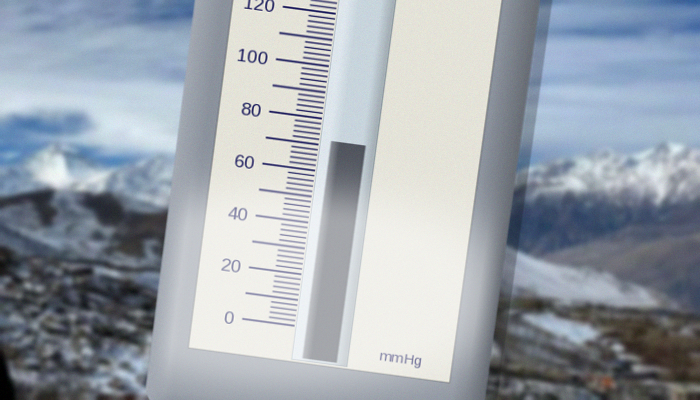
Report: 72; mmHg
